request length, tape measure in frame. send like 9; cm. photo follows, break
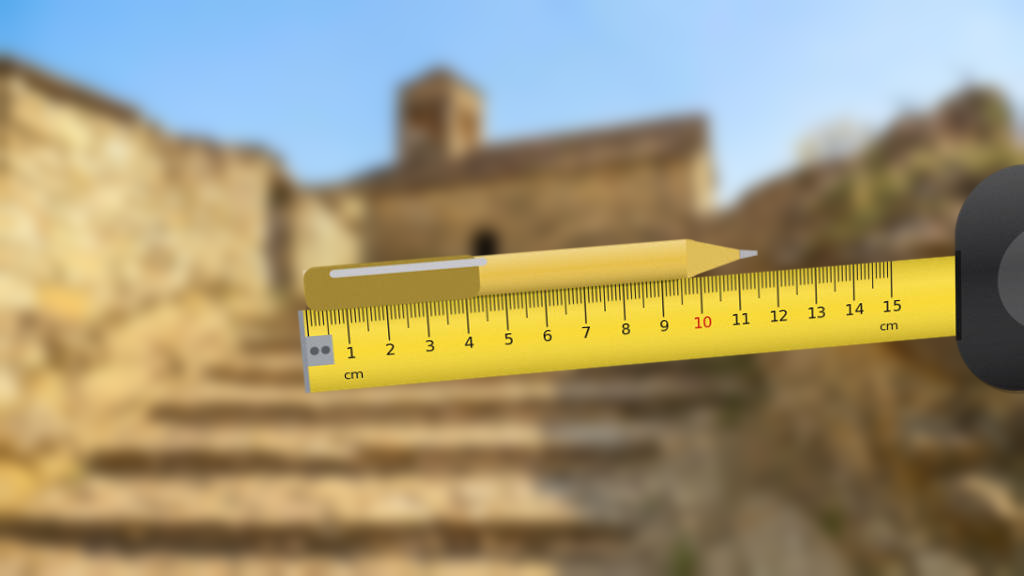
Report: 11.5; cm
